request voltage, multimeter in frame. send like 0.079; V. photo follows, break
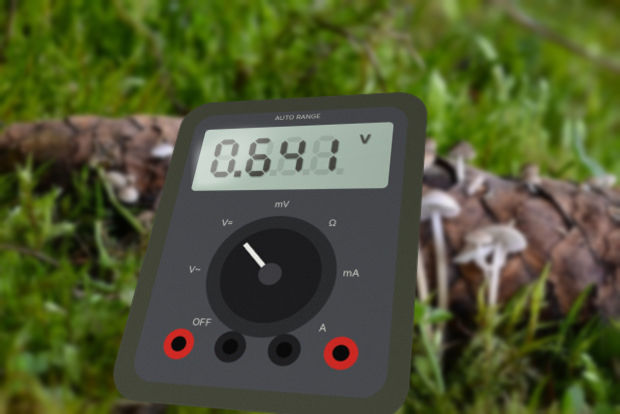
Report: 0.641; V
